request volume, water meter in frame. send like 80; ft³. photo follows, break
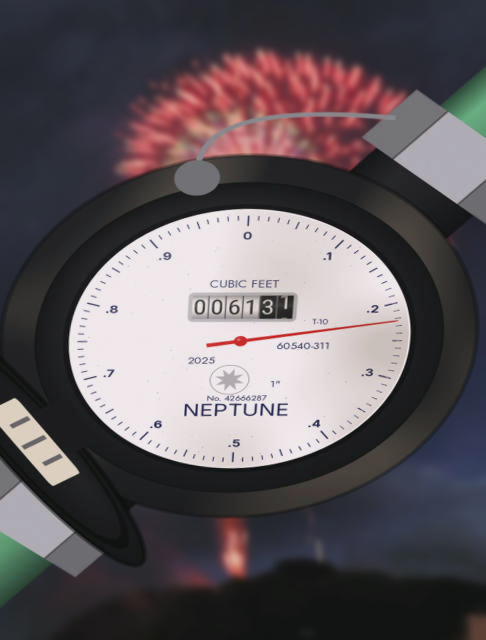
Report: 6131.22; ft³
